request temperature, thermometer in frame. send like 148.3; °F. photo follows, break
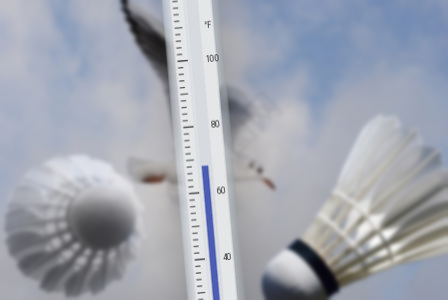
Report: 68; °F
